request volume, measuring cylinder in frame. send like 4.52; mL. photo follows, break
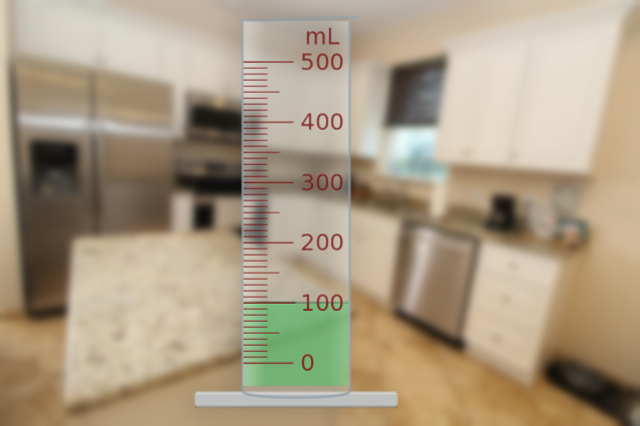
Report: 100; mL
